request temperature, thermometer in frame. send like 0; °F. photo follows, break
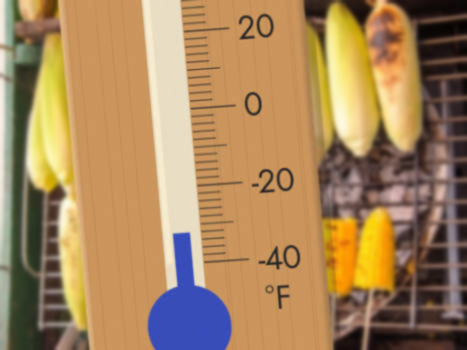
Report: -32; °F
